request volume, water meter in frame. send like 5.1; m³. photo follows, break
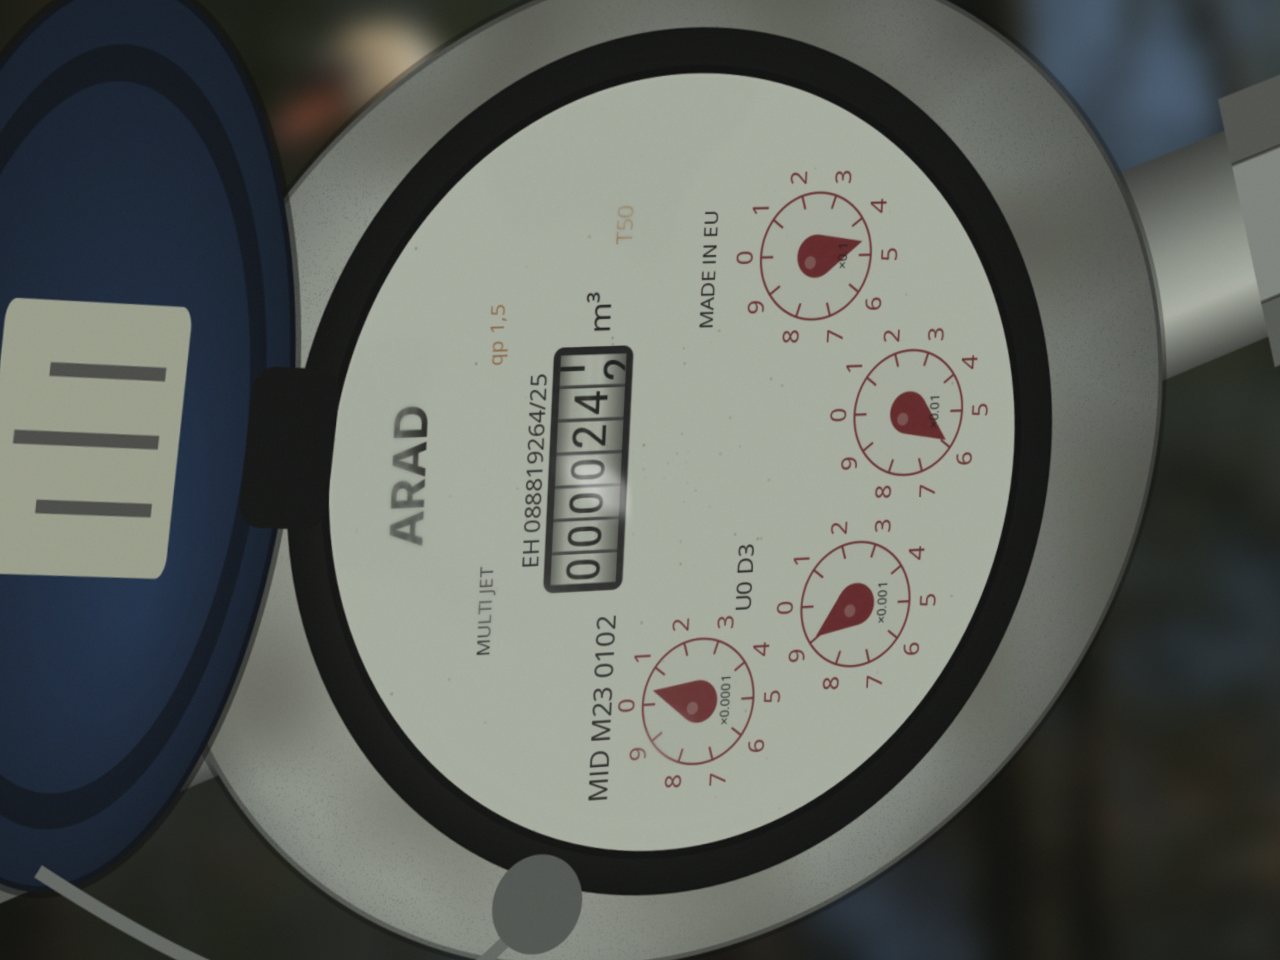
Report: 241.4590; m³
